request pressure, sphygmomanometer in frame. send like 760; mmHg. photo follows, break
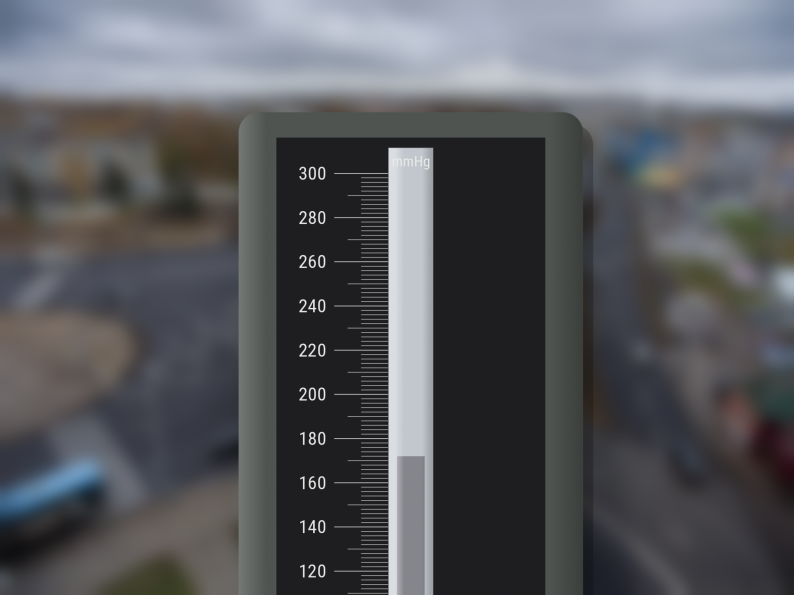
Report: 172; mmHg
